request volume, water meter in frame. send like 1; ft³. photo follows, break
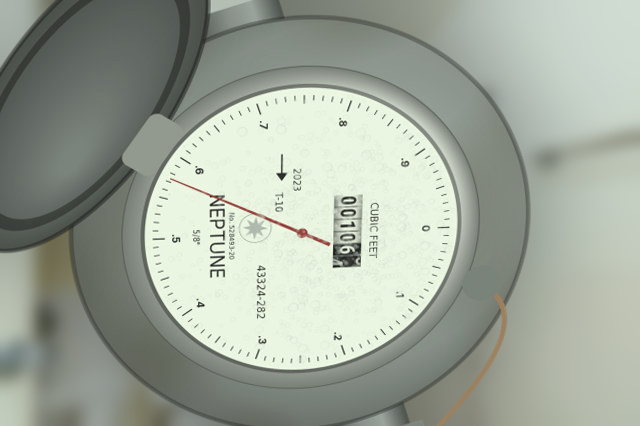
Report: 1063.57; ft³
